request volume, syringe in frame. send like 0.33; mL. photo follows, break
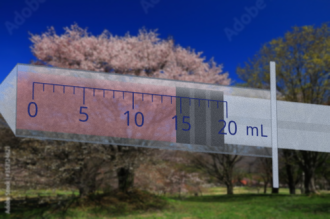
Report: 14.5; mL
